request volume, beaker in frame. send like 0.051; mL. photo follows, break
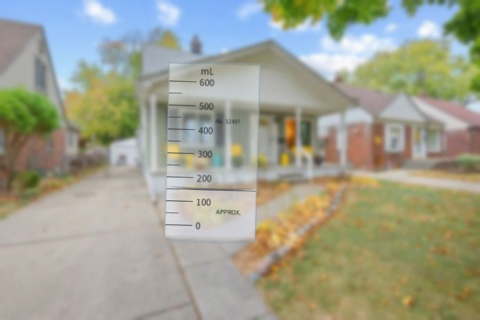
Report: 150; mL
